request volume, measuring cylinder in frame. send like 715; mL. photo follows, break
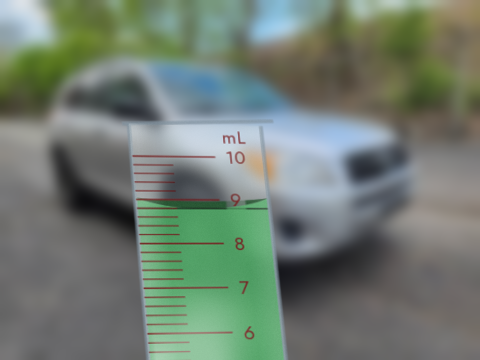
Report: 8.8; mL
